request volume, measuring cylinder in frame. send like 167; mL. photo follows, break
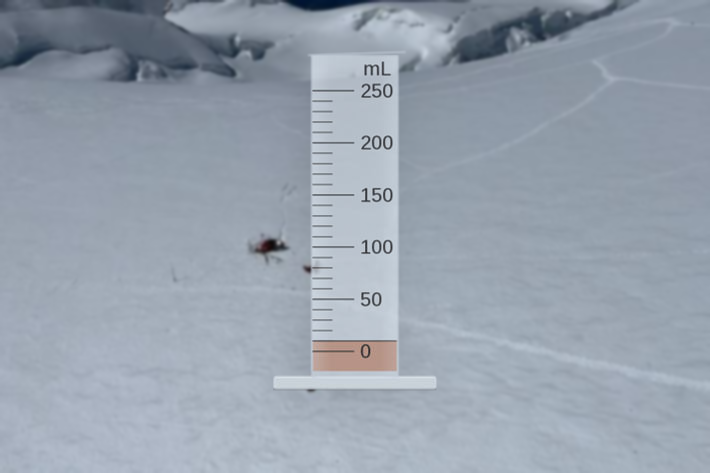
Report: 10; mL
